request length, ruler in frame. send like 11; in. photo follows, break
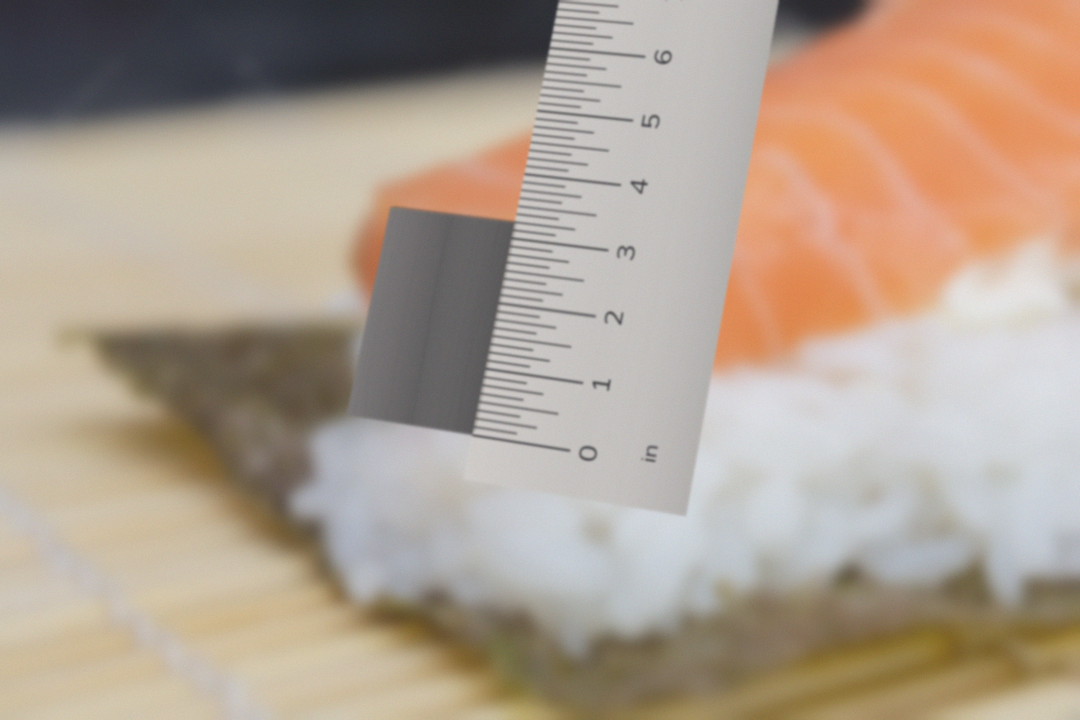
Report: 3.25; in
